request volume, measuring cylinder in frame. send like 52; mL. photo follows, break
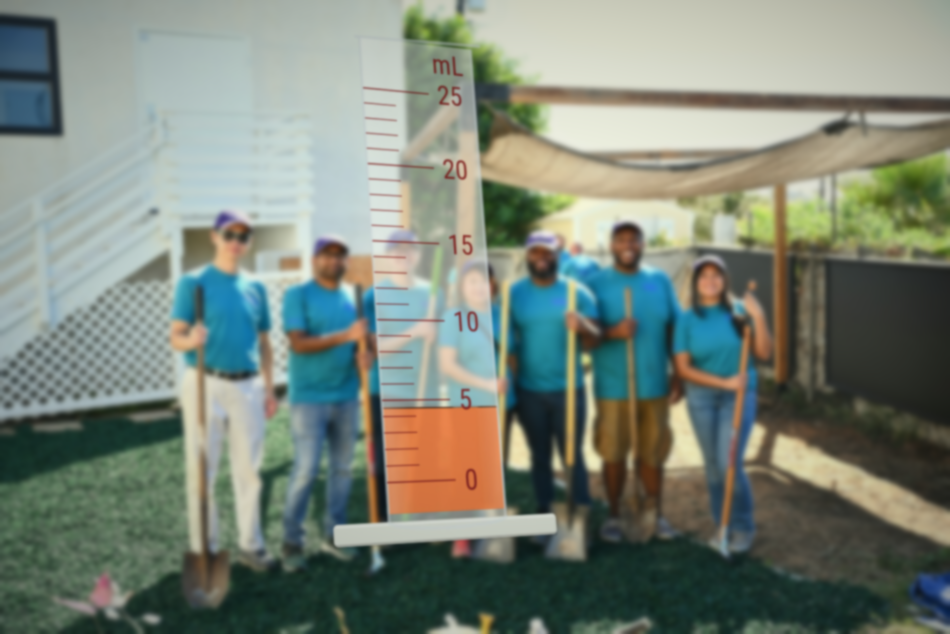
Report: 4.5; mL
